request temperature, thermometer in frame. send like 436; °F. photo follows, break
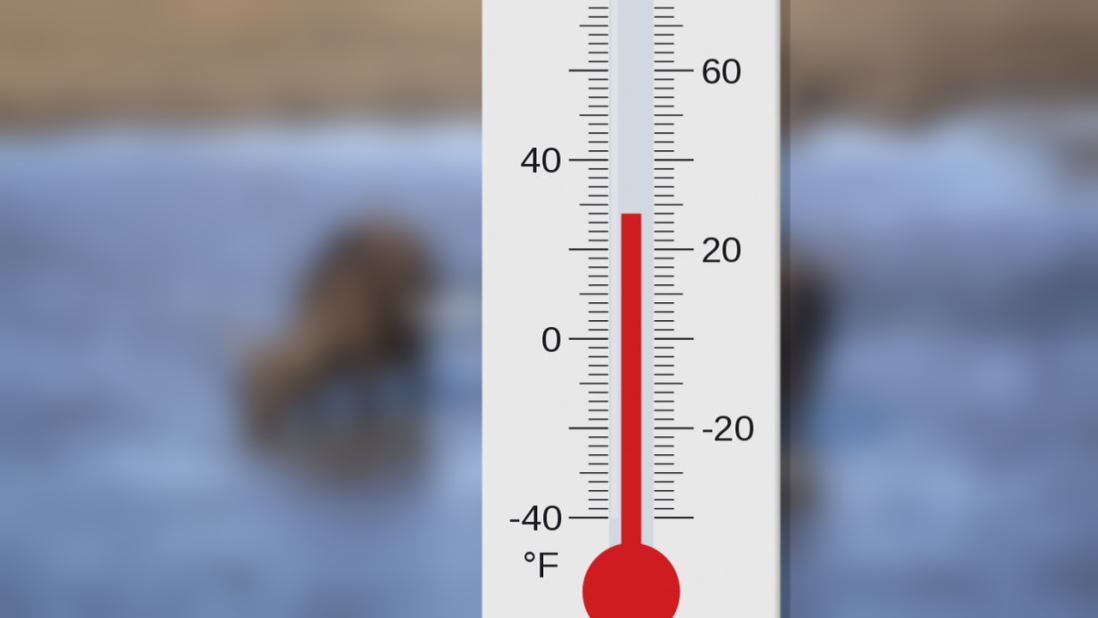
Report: 28; °F
